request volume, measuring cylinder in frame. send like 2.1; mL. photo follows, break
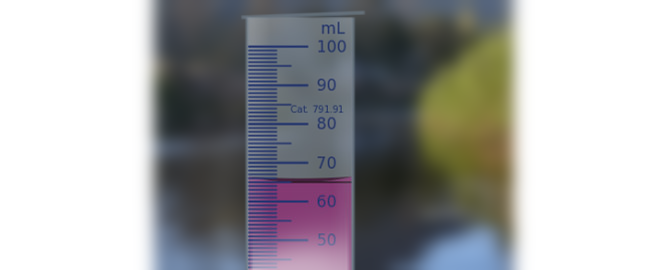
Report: 65; mL
